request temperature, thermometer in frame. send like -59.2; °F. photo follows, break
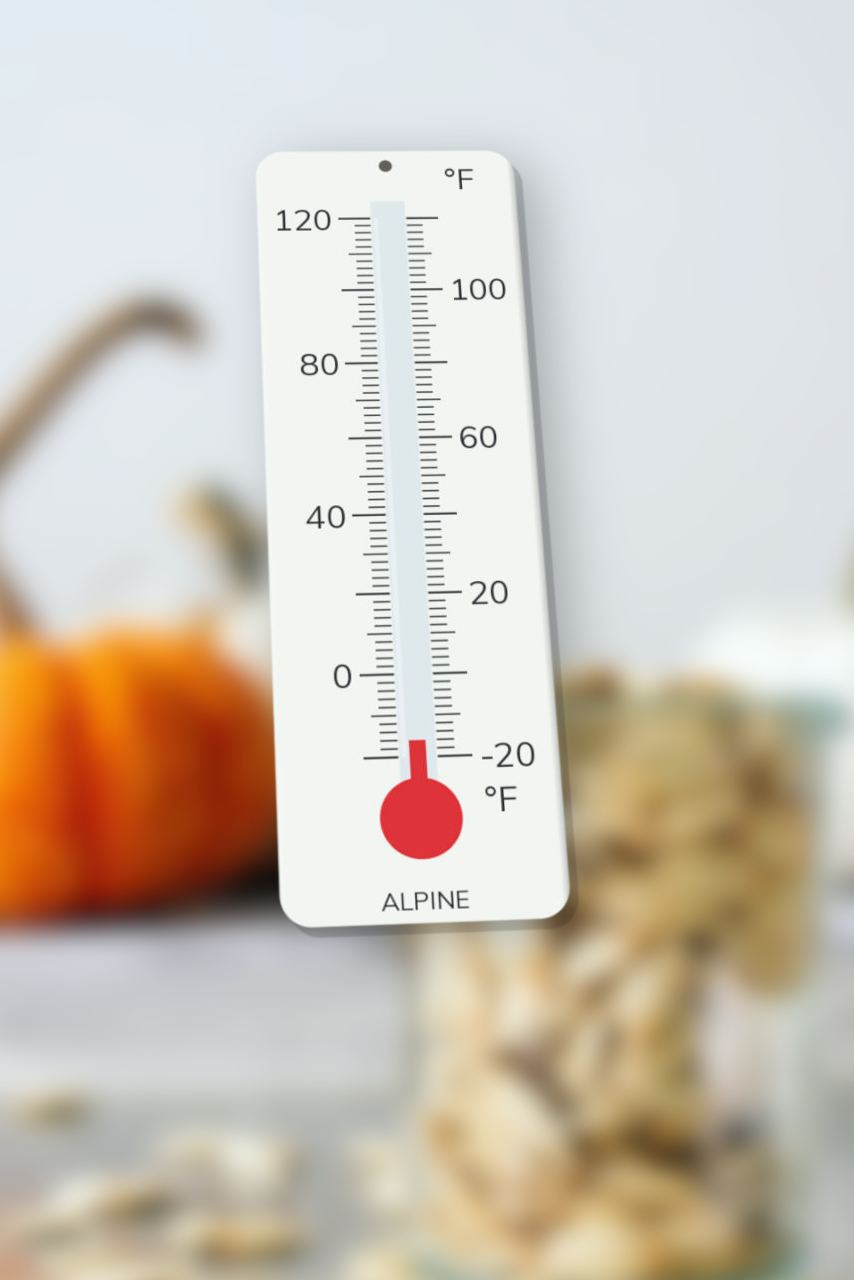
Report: -16; °F
